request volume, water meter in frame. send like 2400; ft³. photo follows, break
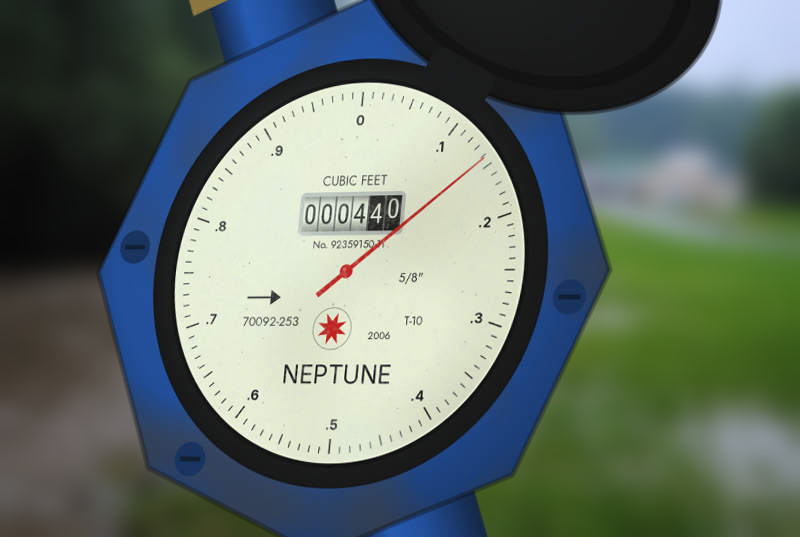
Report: 440.14; ft³
